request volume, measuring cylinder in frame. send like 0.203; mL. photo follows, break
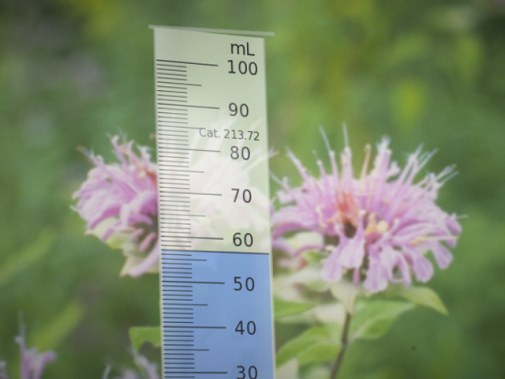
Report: 57; mL
